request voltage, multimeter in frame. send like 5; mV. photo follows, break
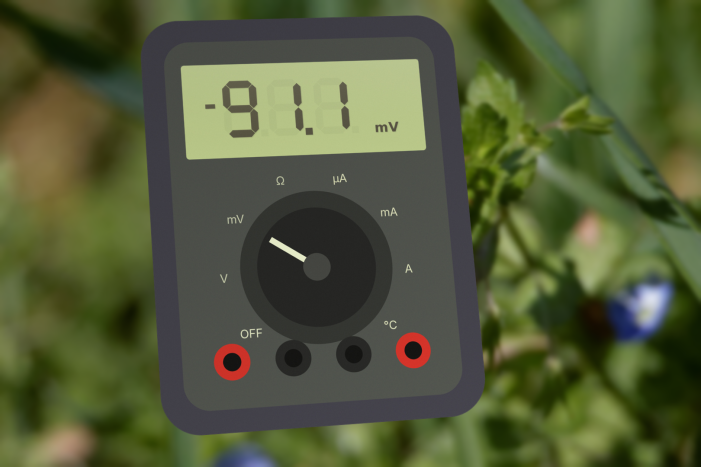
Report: -91.1; mV
